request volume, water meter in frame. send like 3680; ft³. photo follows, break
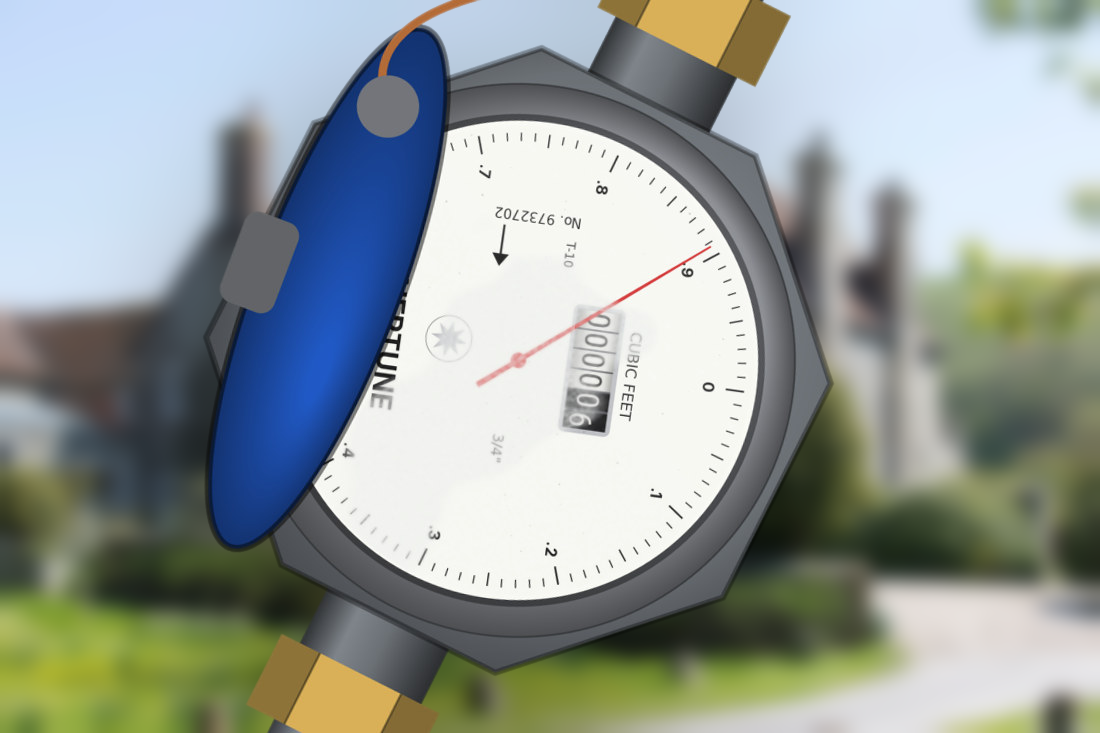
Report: 5.89; ft³
